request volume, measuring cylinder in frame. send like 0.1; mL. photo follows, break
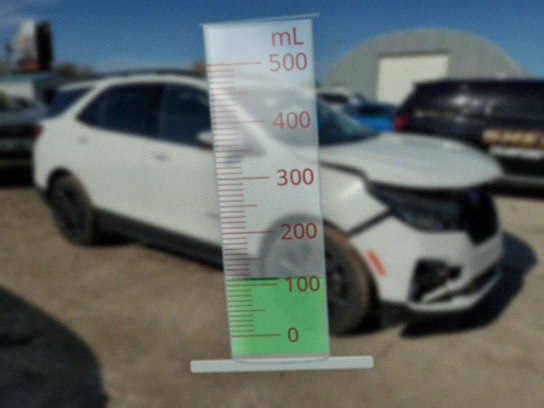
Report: 110; mL
